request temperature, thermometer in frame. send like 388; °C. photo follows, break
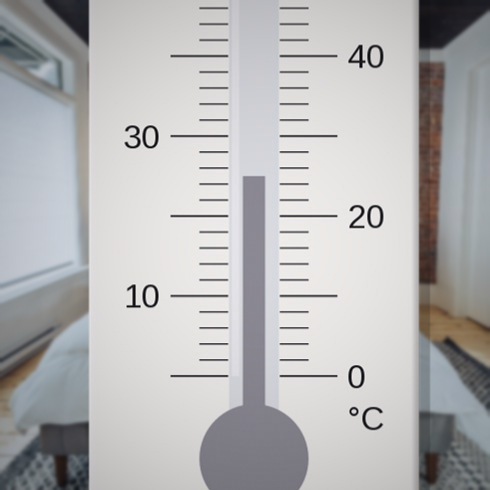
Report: 25; °C
